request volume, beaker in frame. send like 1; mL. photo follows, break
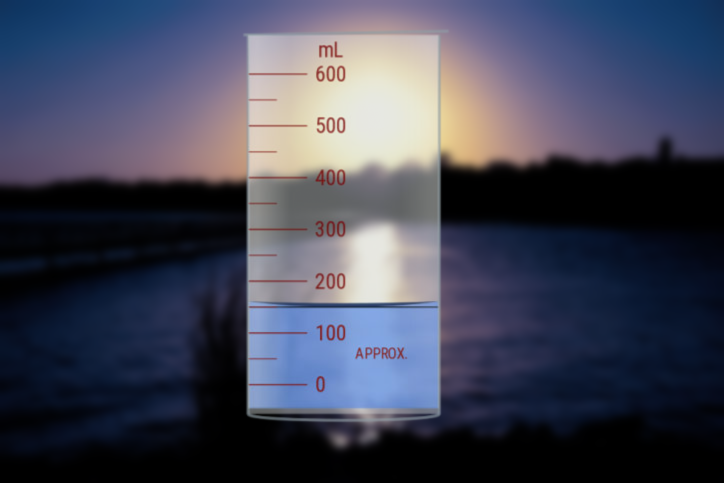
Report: 150; mL
